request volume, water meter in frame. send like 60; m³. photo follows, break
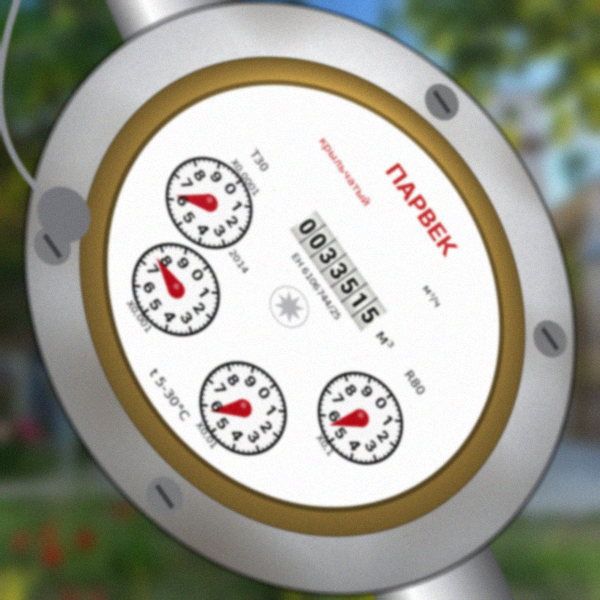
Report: 33515.5576; m³
